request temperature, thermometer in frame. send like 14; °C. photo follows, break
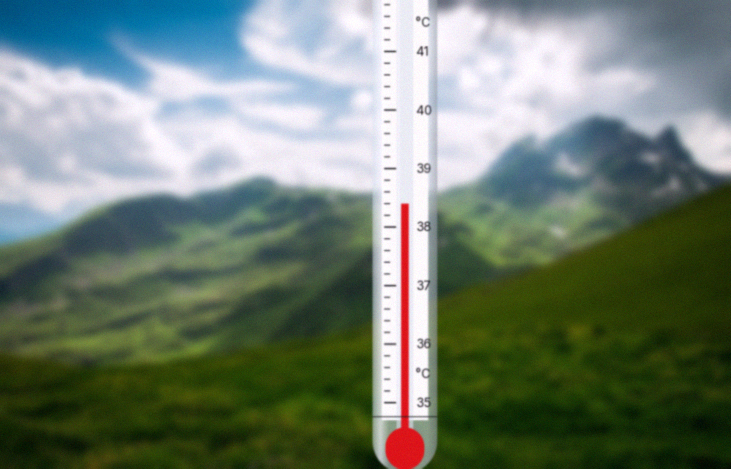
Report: 38.4; °C
